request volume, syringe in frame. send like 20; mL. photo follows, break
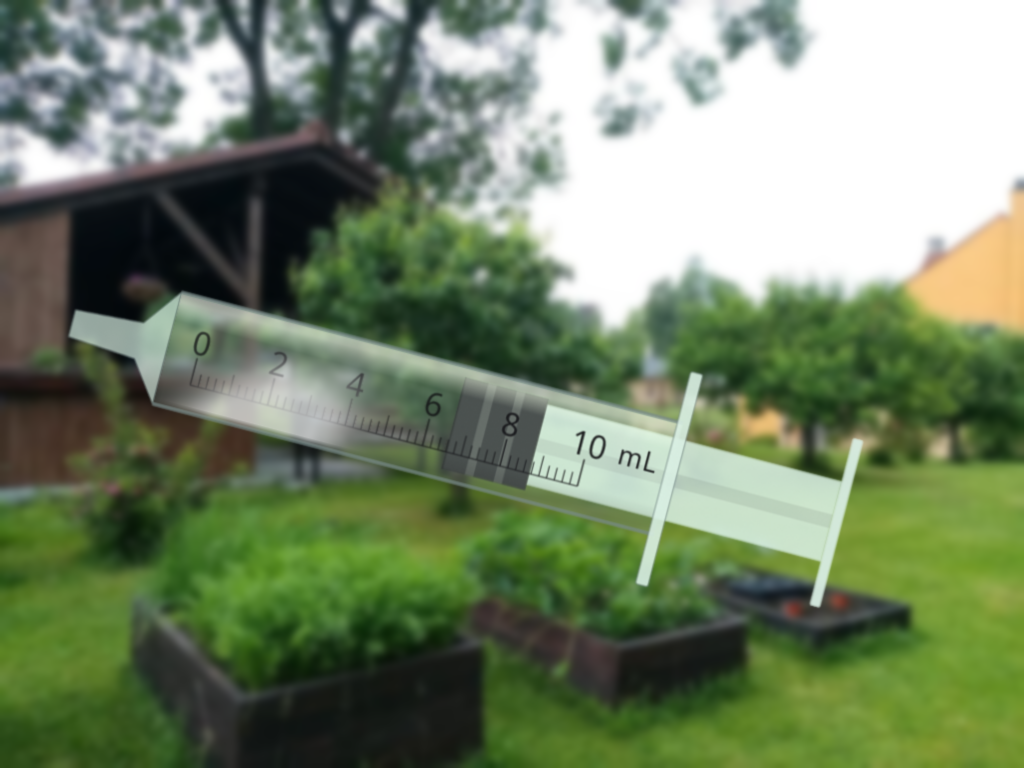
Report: 6.6; mL
